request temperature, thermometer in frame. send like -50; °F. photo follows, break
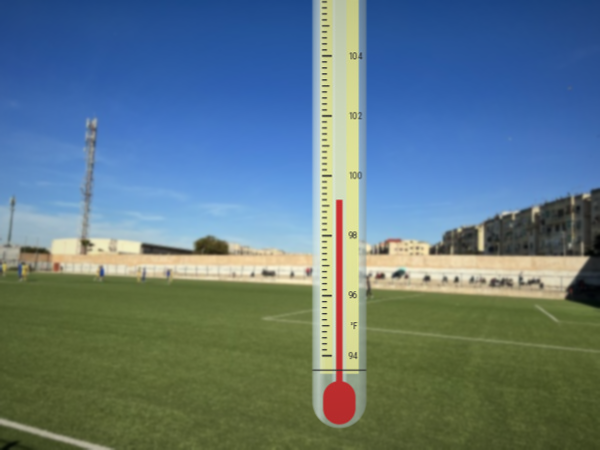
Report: 99.2; °F
